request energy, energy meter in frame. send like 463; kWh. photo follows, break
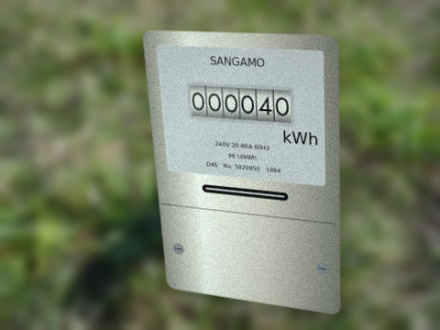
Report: 40; kWh
